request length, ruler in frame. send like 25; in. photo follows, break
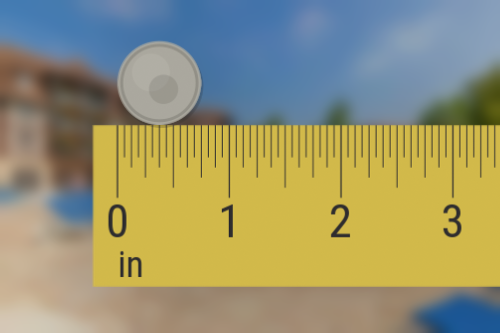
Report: 0.75; in
